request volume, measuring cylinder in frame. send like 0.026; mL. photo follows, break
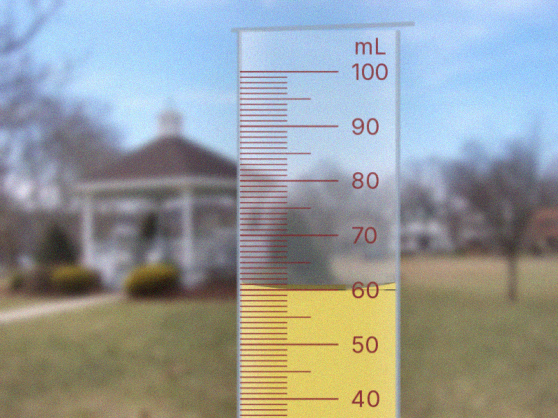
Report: 60; mL
